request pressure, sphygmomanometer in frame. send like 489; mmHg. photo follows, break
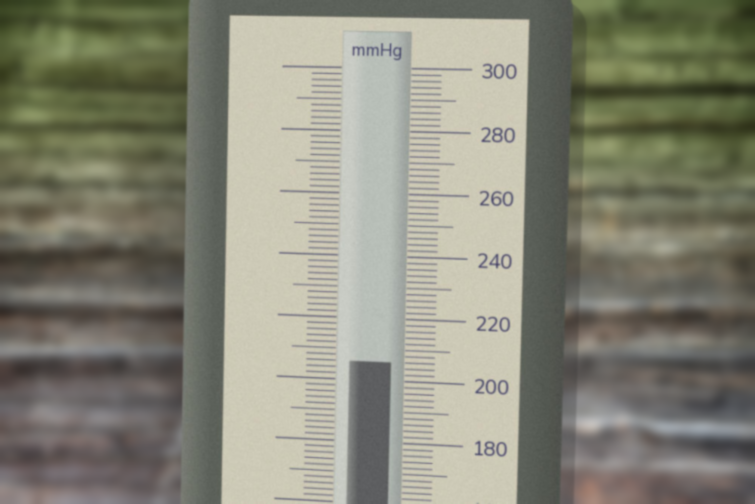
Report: 206; mmHg
